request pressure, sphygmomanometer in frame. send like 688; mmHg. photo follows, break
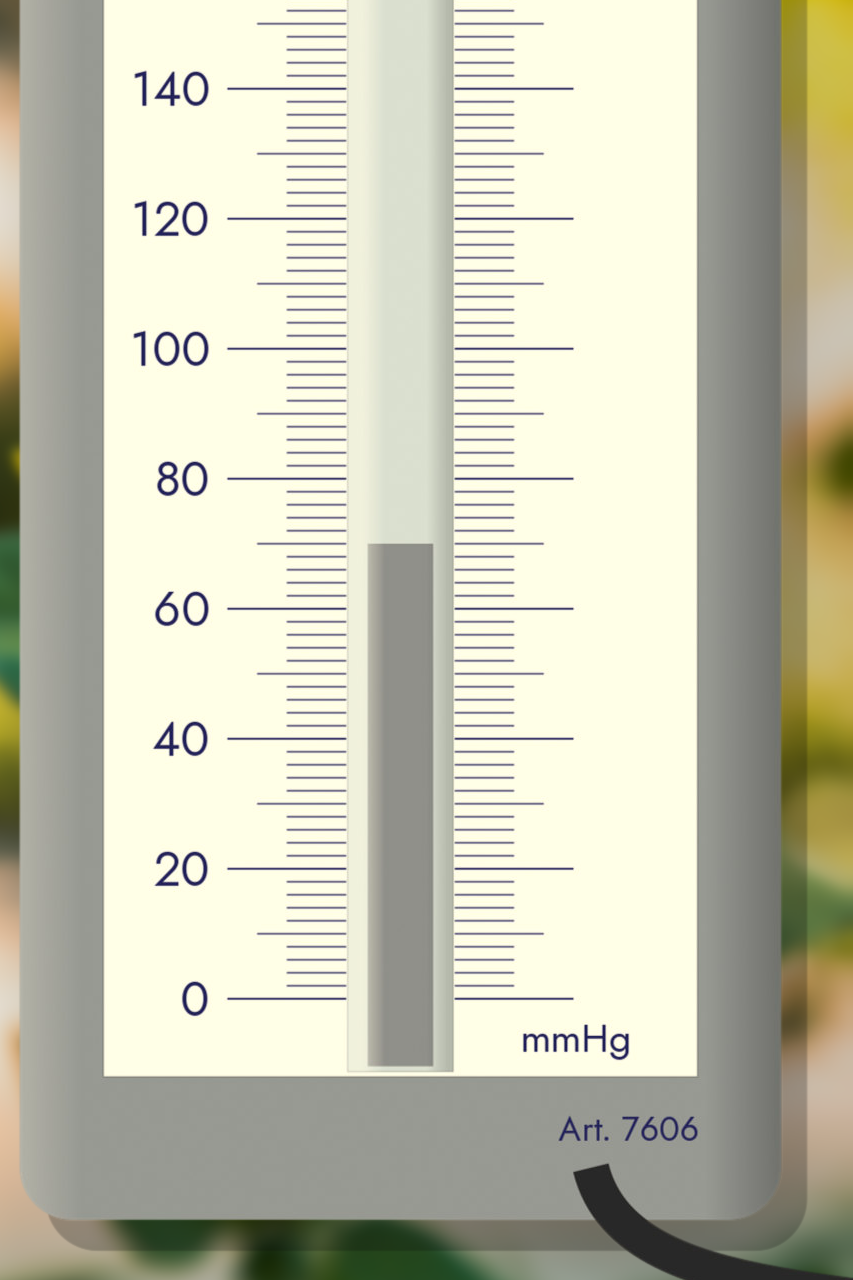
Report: 70; mmHg
